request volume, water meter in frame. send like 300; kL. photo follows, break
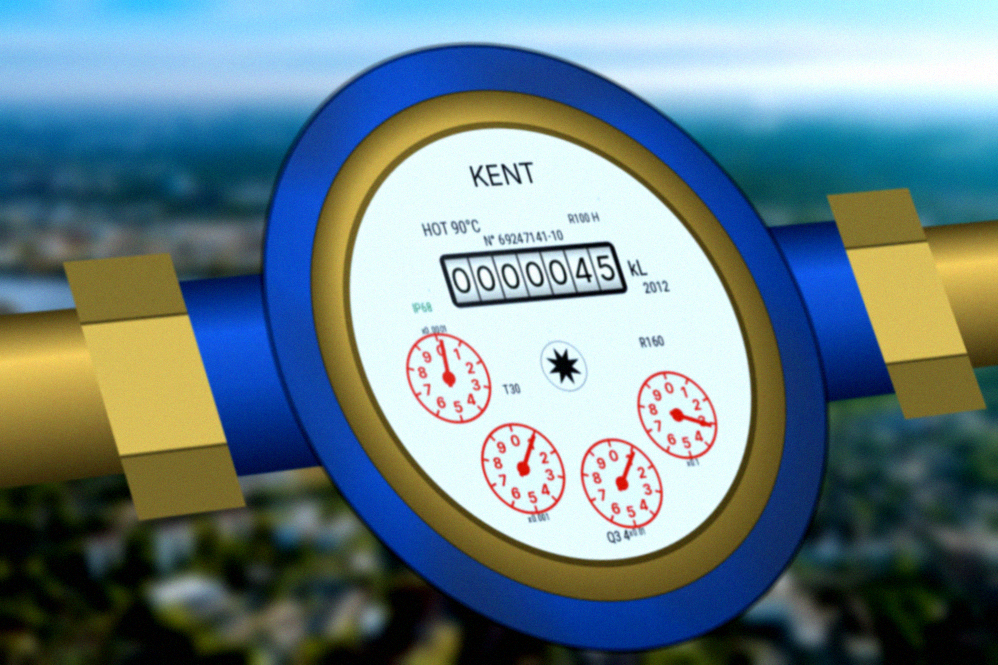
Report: 45.3110; kL
